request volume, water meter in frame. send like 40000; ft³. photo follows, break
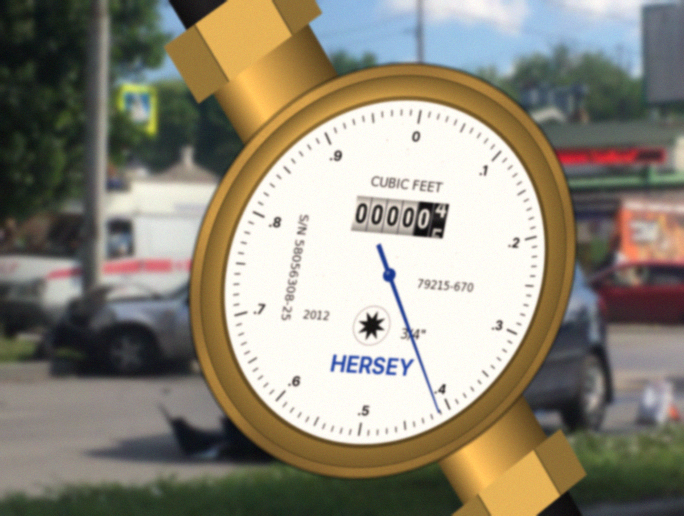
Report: 4.41; ft³
